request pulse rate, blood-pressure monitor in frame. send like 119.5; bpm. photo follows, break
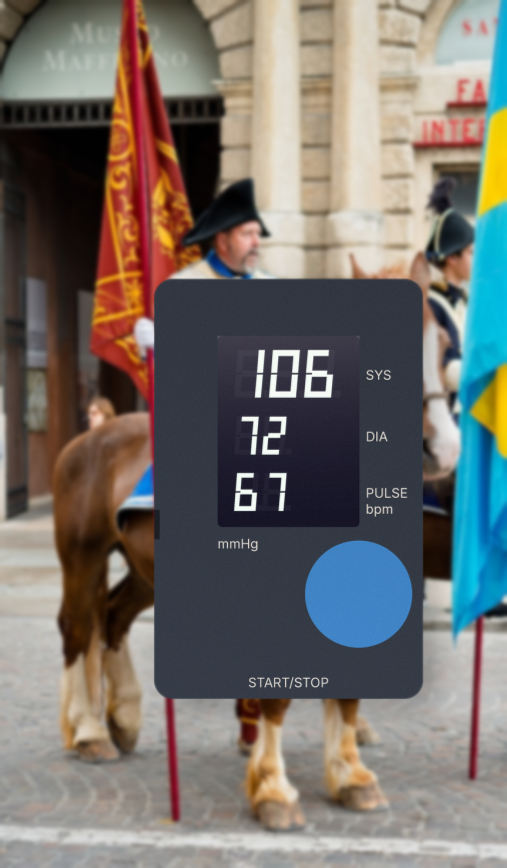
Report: 67; bpm
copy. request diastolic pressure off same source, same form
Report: 72; mmHg
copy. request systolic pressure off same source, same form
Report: 106; mmHg
